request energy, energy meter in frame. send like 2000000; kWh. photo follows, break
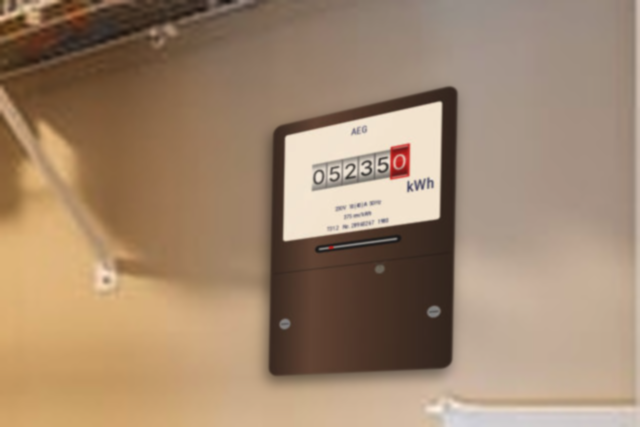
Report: 5235.0; kWh
